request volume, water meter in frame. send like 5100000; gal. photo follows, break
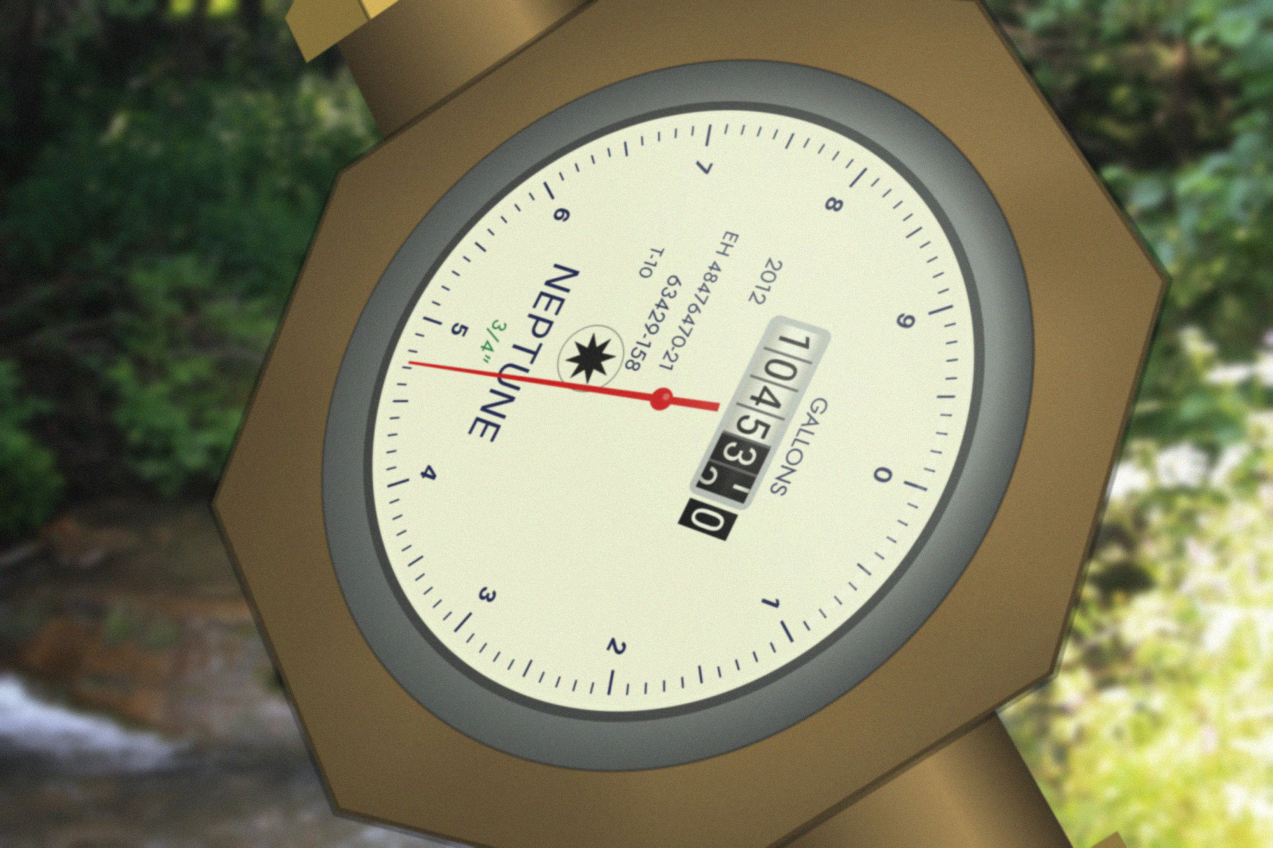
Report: 1045314.7; gal
